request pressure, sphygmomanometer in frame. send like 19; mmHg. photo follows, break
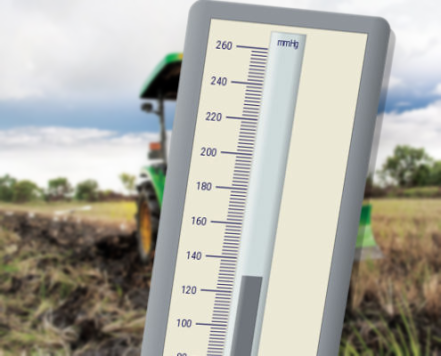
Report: 130; mmHg
